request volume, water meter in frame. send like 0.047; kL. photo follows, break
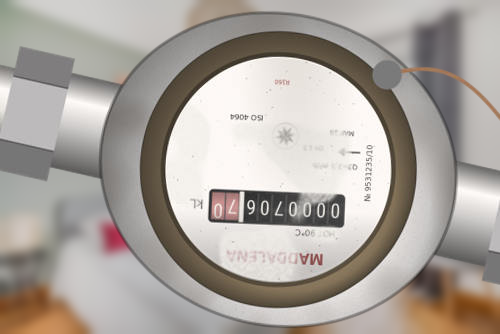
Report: 706.70; kL
